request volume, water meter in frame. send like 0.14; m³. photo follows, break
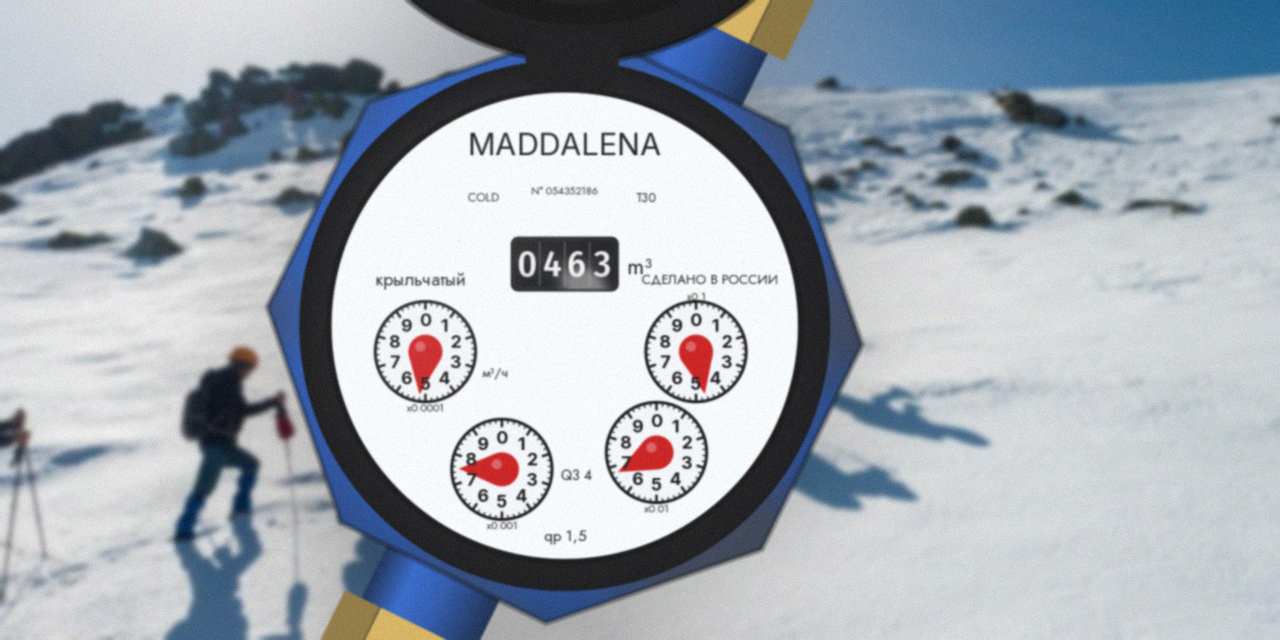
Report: 463.4675; m³
